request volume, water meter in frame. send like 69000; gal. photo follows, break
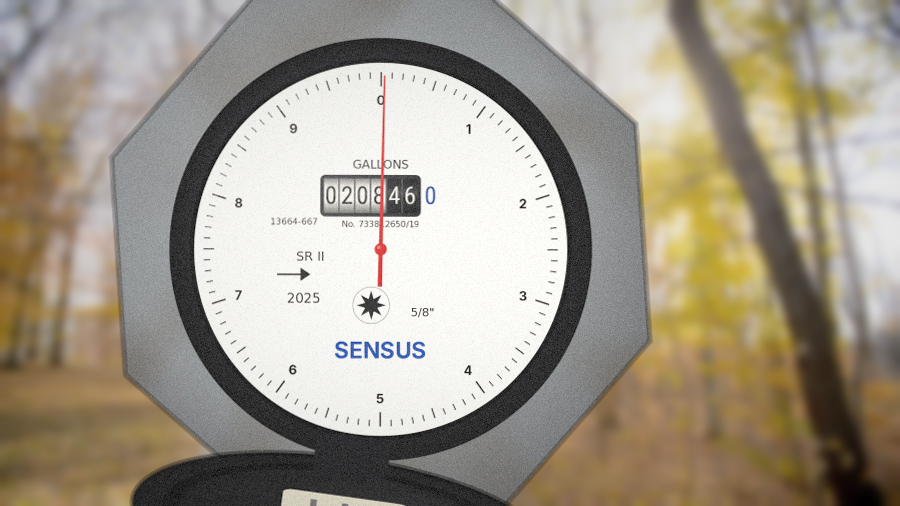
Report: 208460.0; gal
